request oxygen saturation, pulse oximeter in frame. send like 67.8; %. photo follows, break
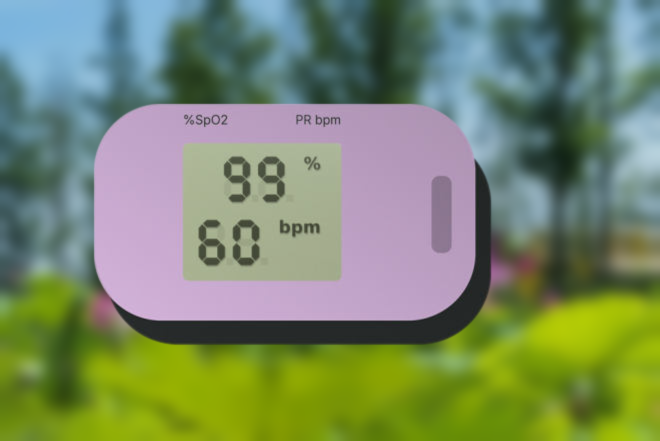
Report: 99; %
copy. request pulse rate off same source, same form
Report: 60; bpm
